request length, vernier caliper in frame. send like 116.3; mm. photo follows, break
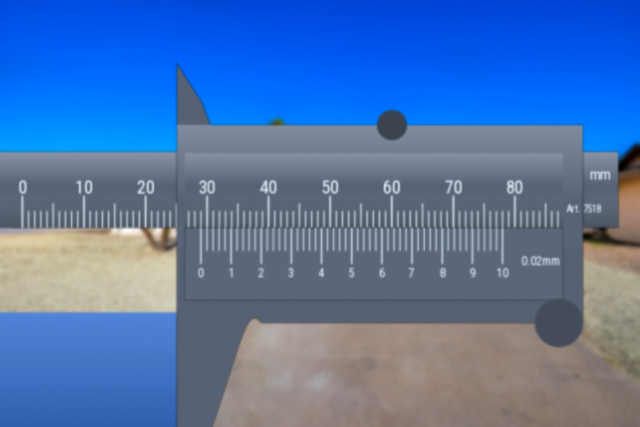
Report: 29.0; mm
